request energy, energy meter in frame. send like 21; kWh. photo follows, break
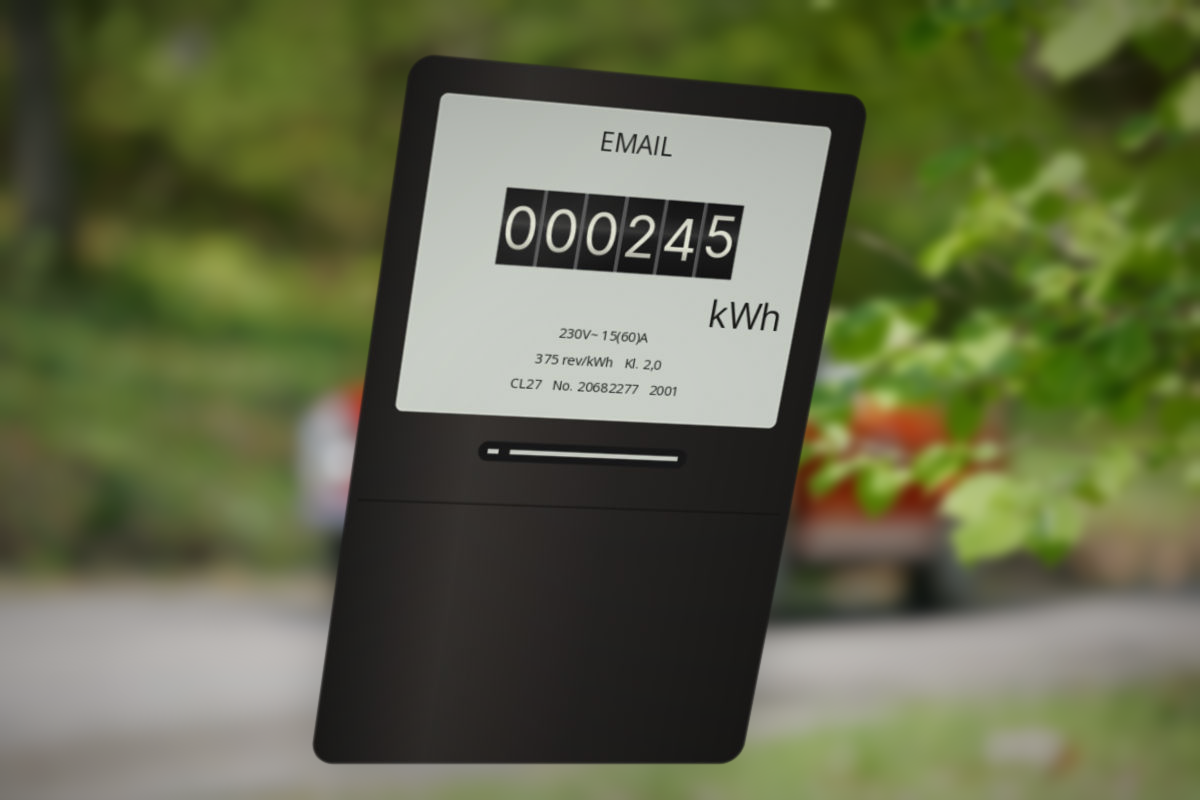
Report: 245; kWh
